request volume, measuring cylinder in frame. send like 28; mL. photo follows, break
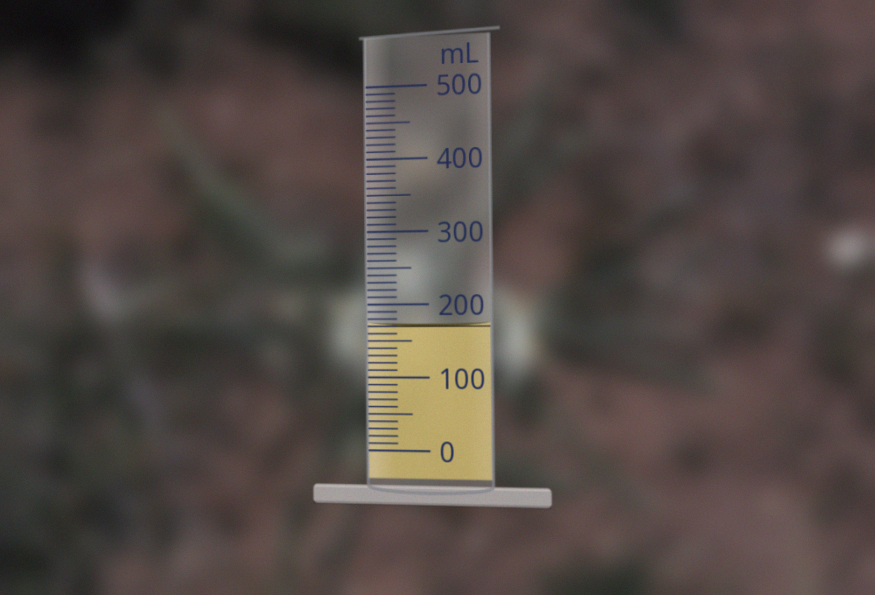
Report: 170; mL
